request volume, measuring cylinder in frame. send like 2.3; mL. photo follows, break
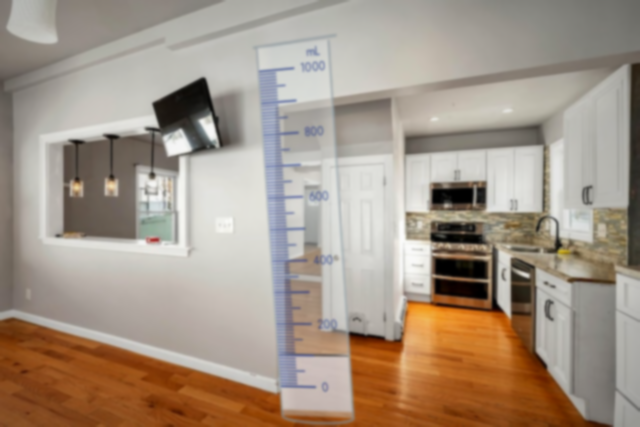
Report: 100; mL
